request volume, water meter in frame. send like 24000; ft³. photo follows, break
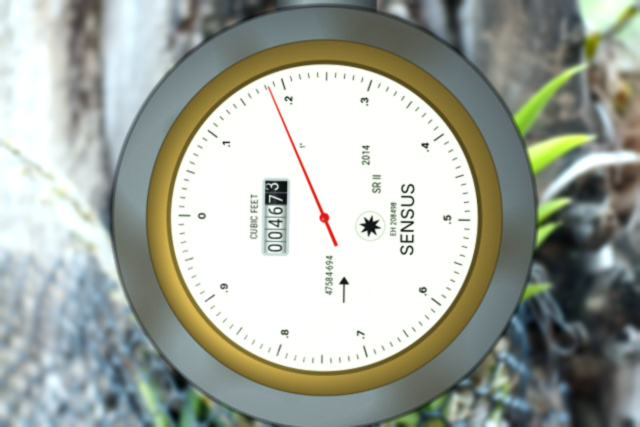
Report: 4673.18; ft³
